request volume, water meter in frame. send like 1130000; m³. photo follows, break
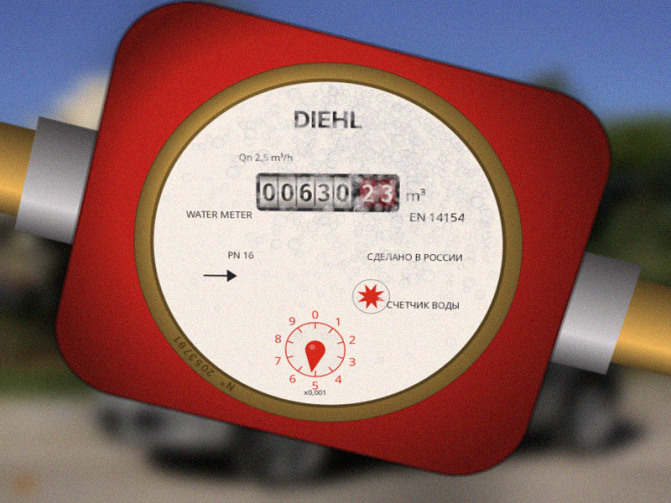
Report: 630.235; m³
